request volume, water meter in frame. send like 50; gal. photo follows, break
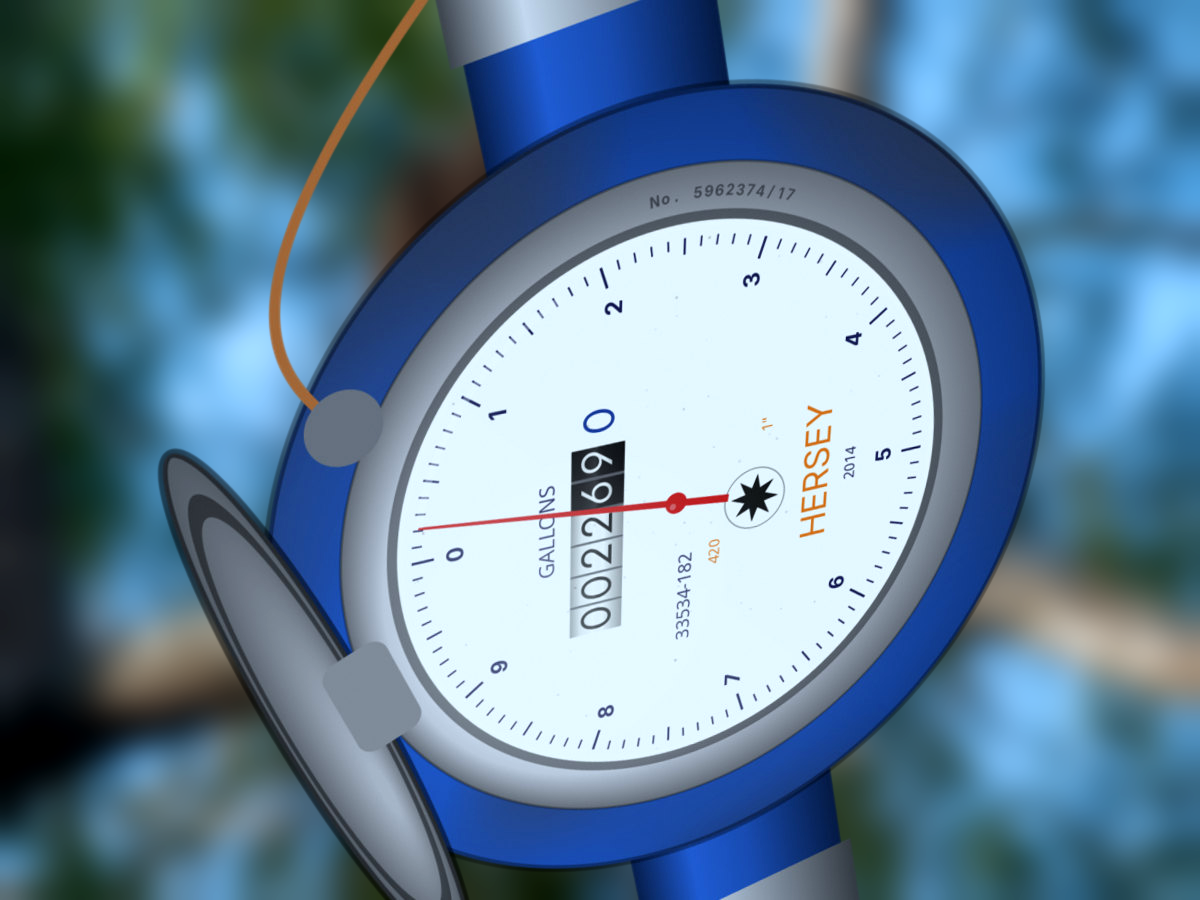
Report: 22690.2; gal
